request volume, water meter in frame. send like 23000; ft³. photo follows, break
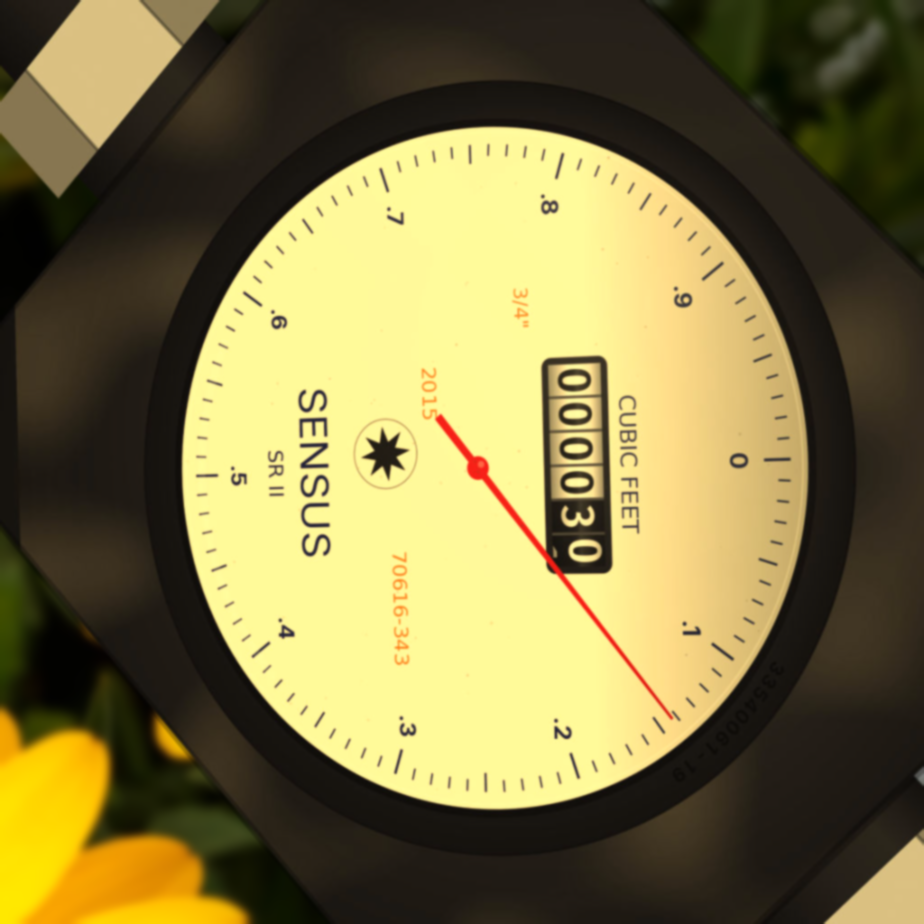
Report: 30.14; ft³
